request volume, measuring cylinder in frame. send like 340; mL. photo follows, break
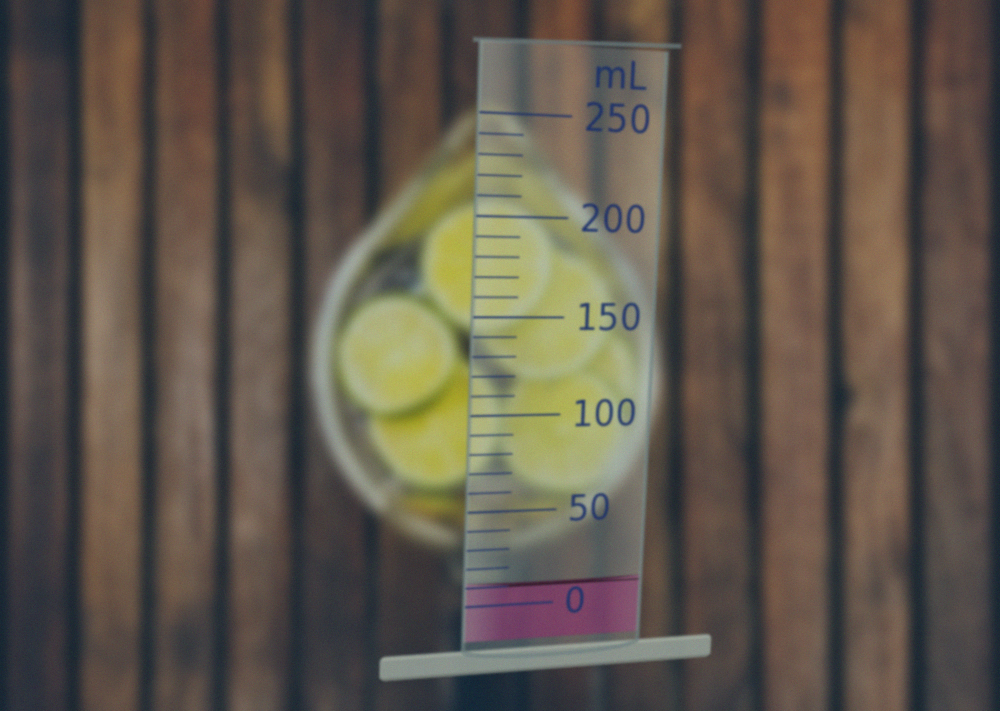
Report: 10; mL
